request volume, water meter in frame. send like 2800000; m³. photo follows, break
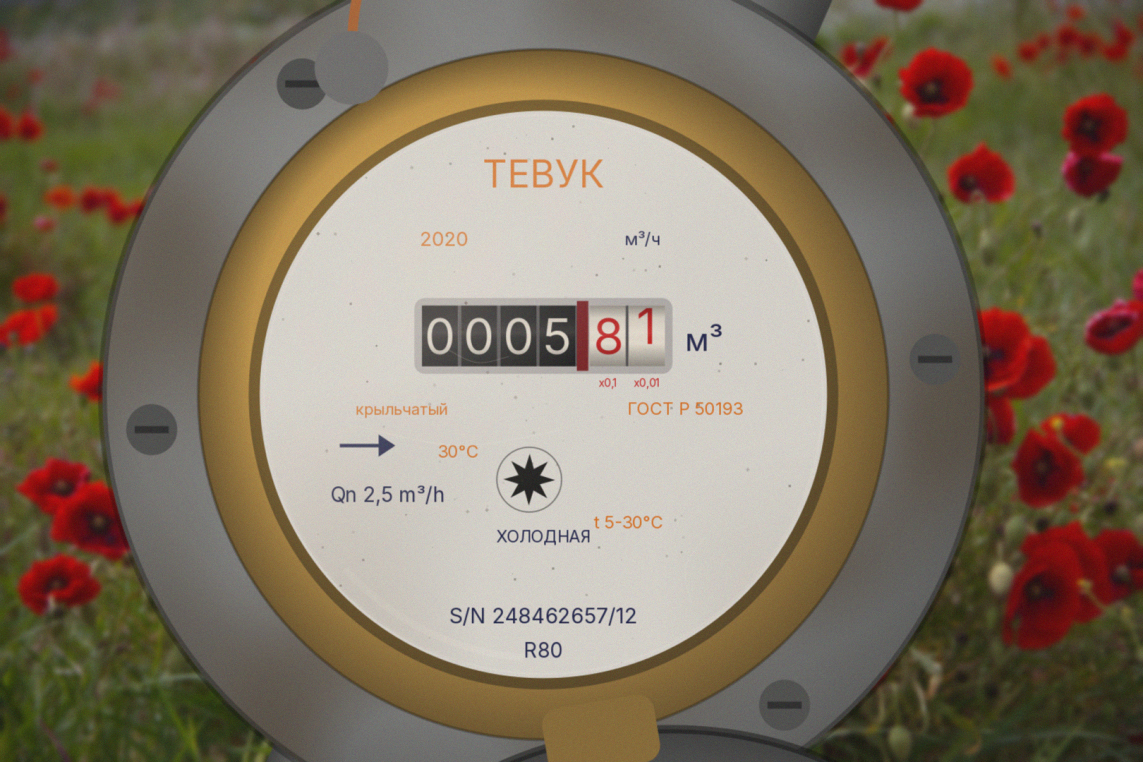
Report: 5.81; m³
